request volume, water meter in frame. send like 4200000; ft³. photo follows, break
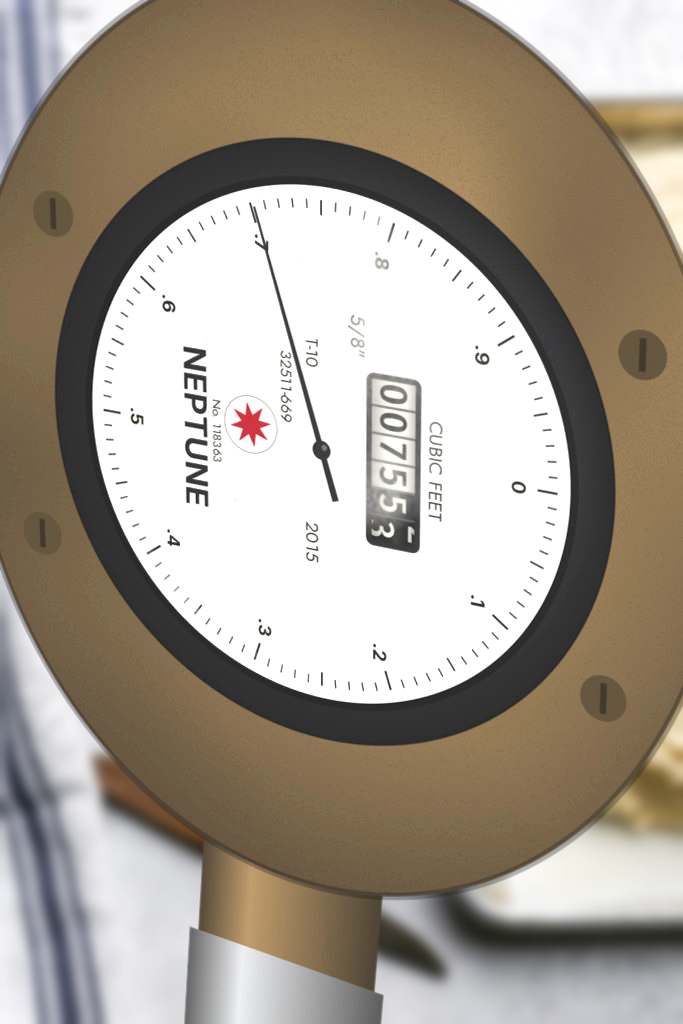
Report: 7552.70; ft³
